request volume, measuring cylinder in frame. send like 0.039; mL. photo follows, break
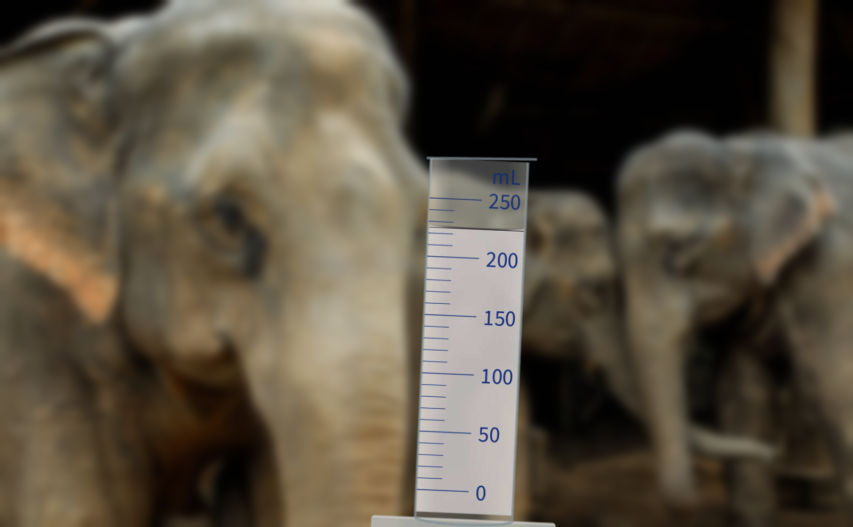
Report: 225; mL
